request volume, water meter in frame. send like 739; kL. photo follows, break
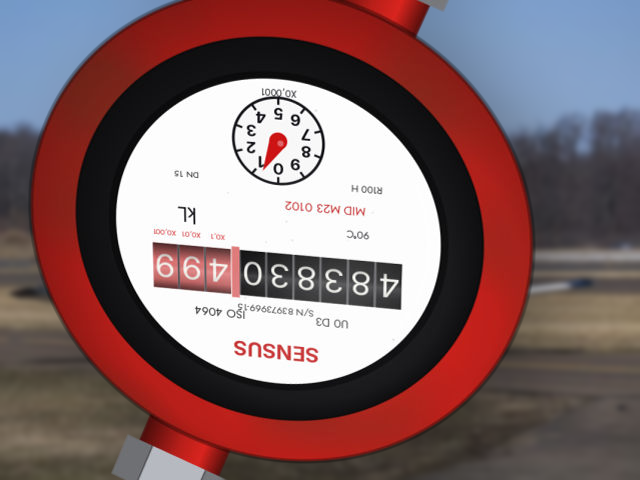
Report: 483830.4990; kL
